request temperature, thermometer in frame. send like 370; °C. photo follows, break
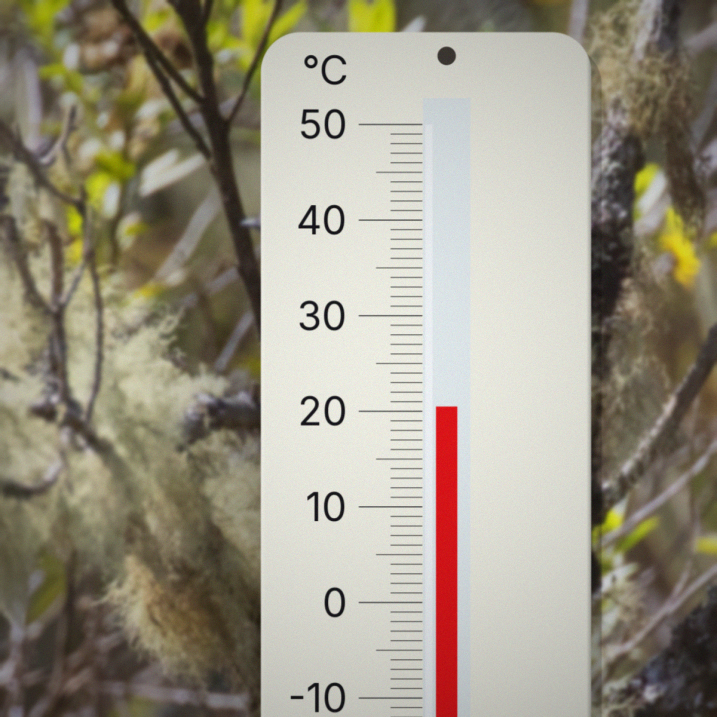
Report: 20.5; °C
